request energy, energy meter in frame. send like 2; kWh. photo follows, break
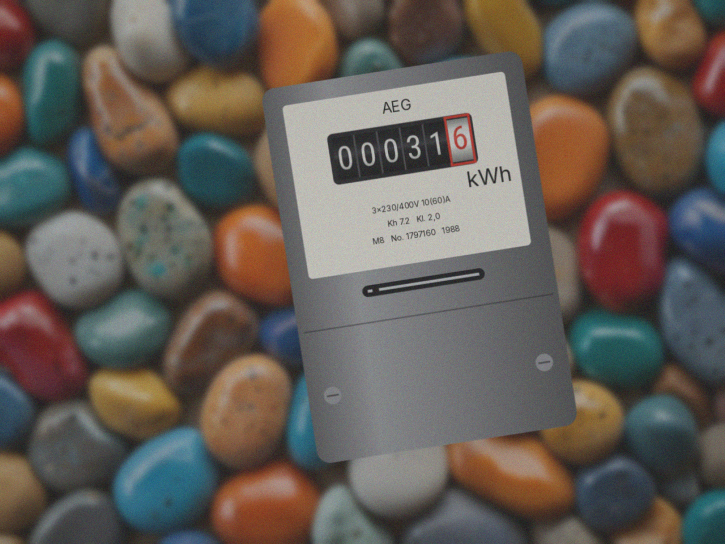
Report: 31.6; kWh
